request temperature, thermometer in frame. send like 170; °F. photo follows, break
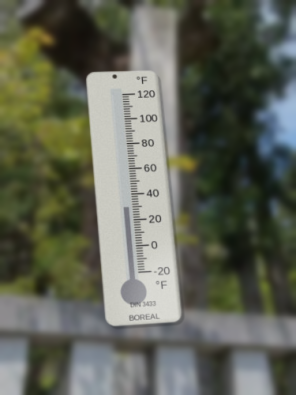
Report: 30; °F
